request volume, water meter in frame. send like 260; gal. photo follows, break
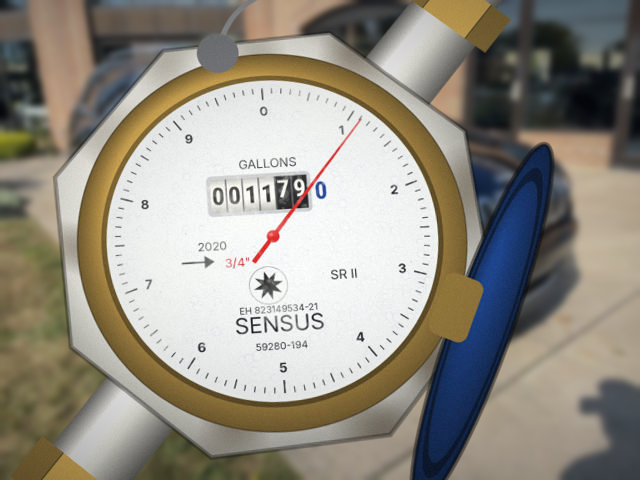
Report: 11791.1; gal
